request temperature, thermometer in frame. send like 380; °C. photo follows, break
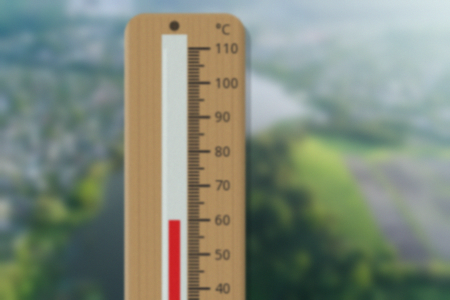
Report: 60; °C
